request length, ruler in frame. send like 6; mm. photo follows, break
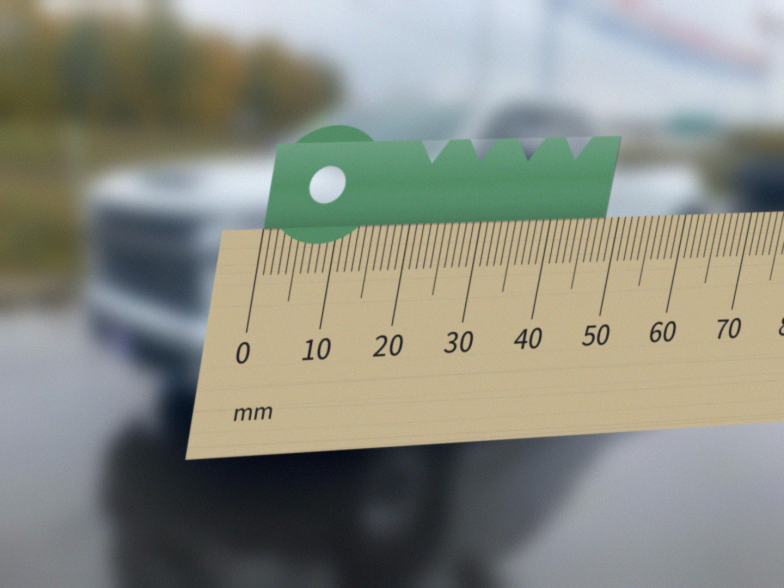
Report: 48; mm
